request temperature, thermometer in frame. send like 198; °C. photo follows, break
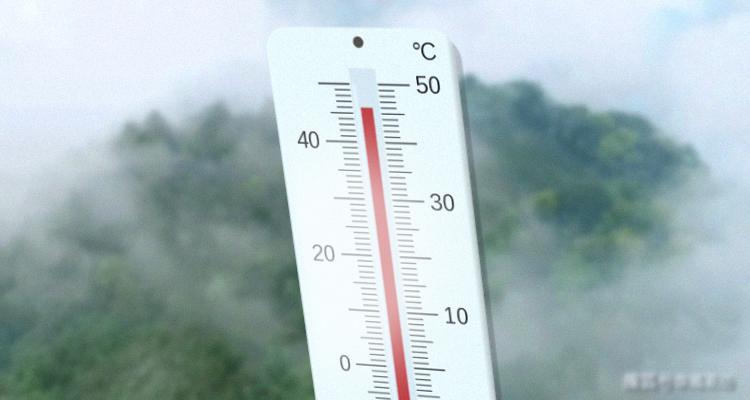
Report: 46; °C
